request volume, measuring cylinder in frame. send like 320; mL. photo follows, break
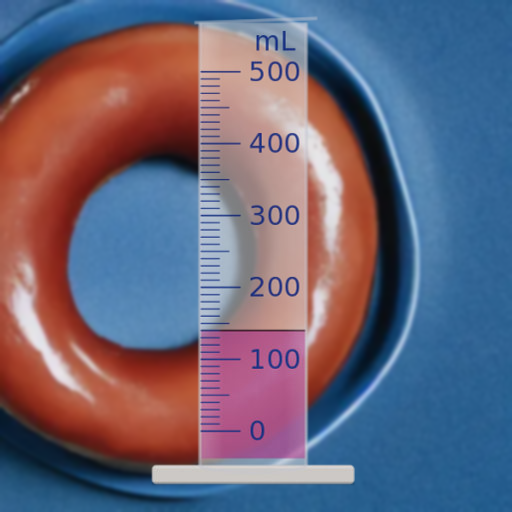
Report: 140; mL
